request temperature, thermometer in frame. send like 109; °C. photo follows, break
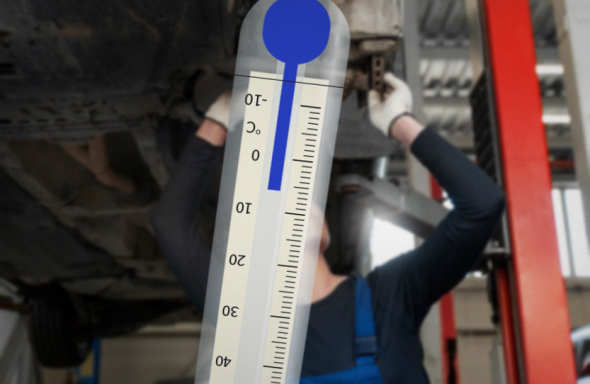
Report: 6; °C
